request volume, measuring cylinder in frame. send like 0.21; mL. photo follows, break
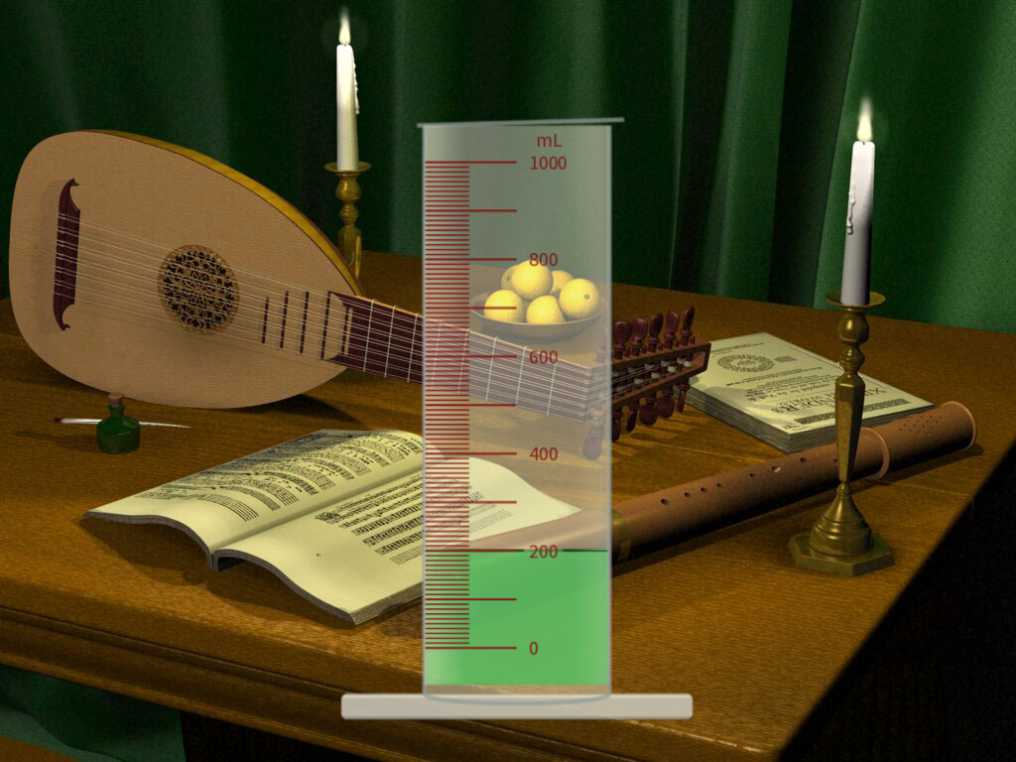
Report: 200; mL
